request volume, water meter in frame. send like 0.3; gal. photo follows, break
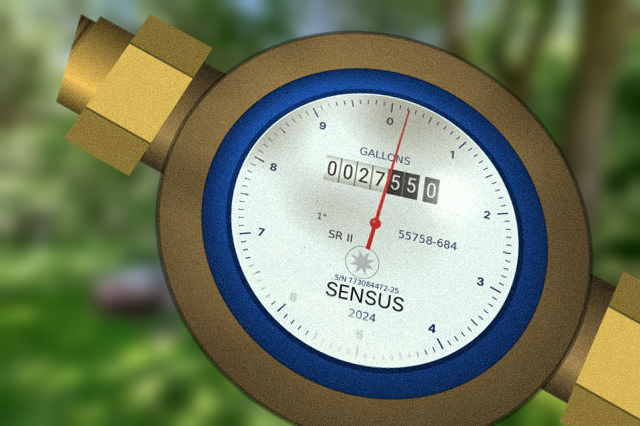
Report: 27550.2; gal
